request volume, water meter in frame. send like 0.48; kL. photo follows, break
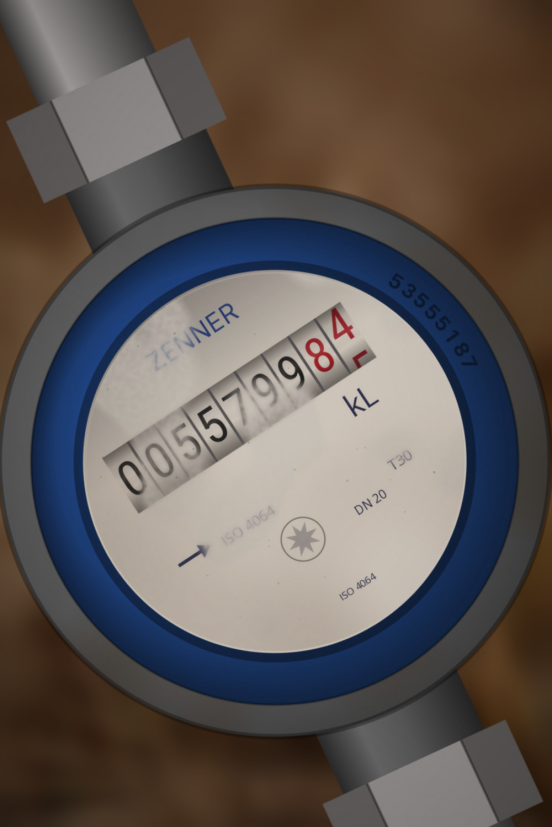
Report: 55799.84; kL
